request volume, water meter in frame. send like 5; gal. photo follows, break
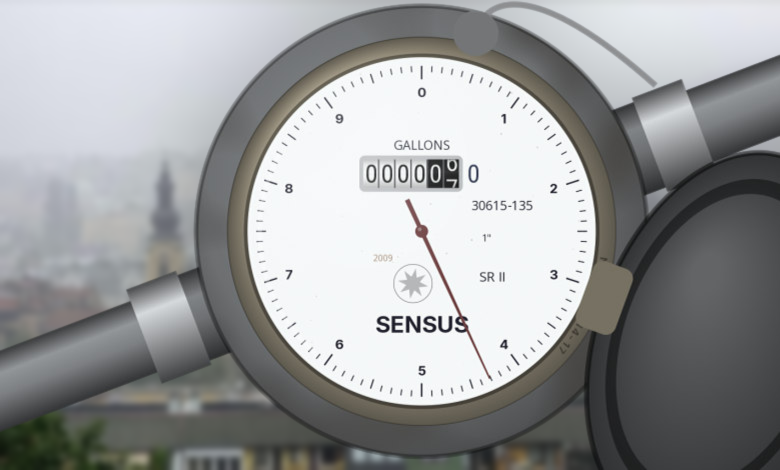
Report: 64.3; gal
